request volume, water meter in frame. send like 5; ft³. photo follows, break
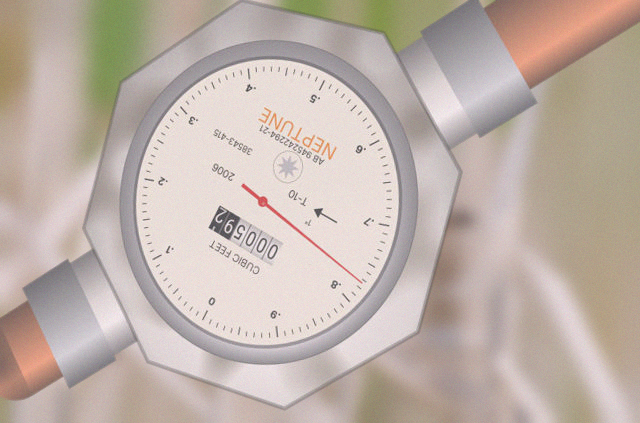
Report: 591.77; ft³
